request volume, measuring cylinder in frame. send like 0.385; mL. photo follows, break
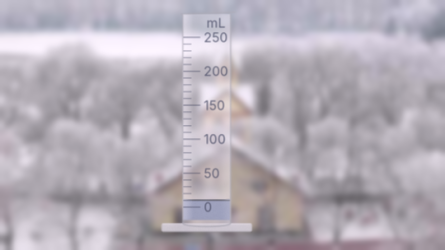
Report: 10; mL
